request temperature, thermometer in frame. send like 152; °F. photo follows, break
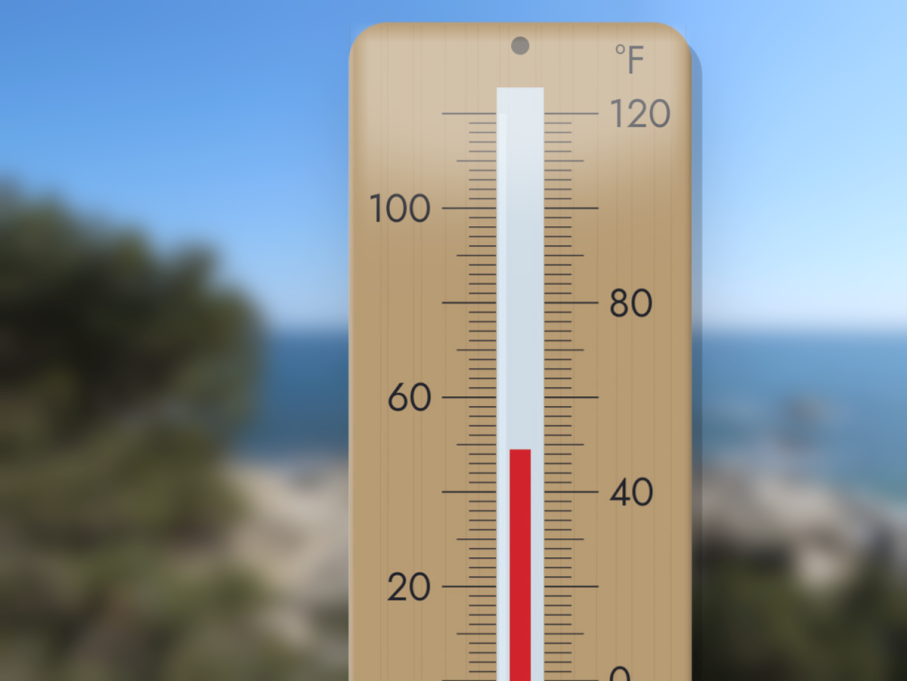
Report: 49; °F
